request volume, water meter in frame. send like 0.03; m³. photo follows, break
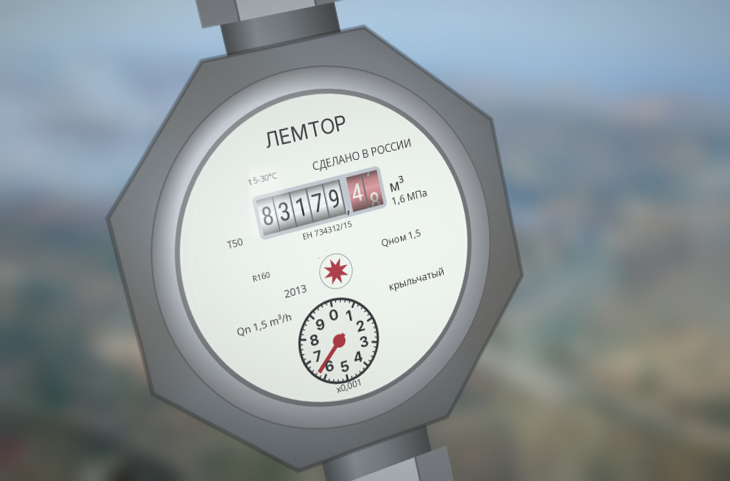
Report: 83179.476; m³
